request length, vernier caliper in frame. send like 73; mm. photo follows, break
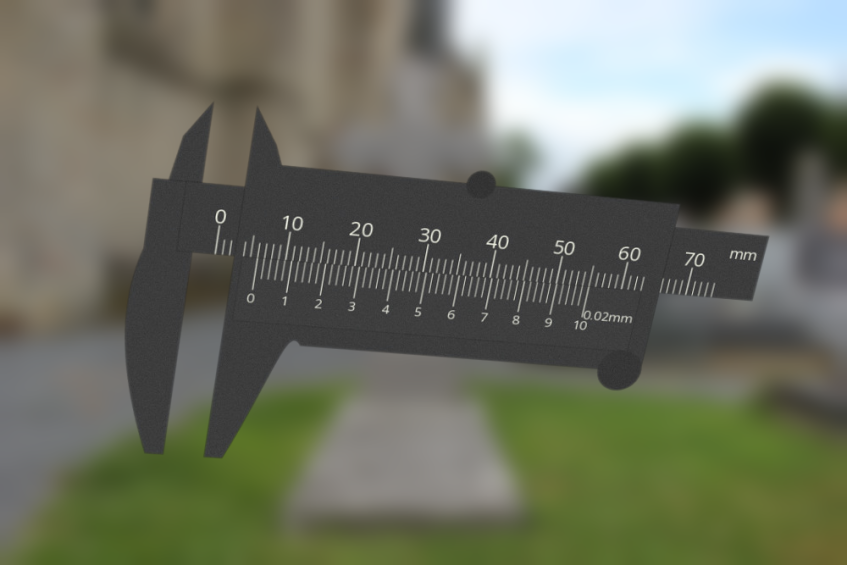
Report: 6.0; mm
